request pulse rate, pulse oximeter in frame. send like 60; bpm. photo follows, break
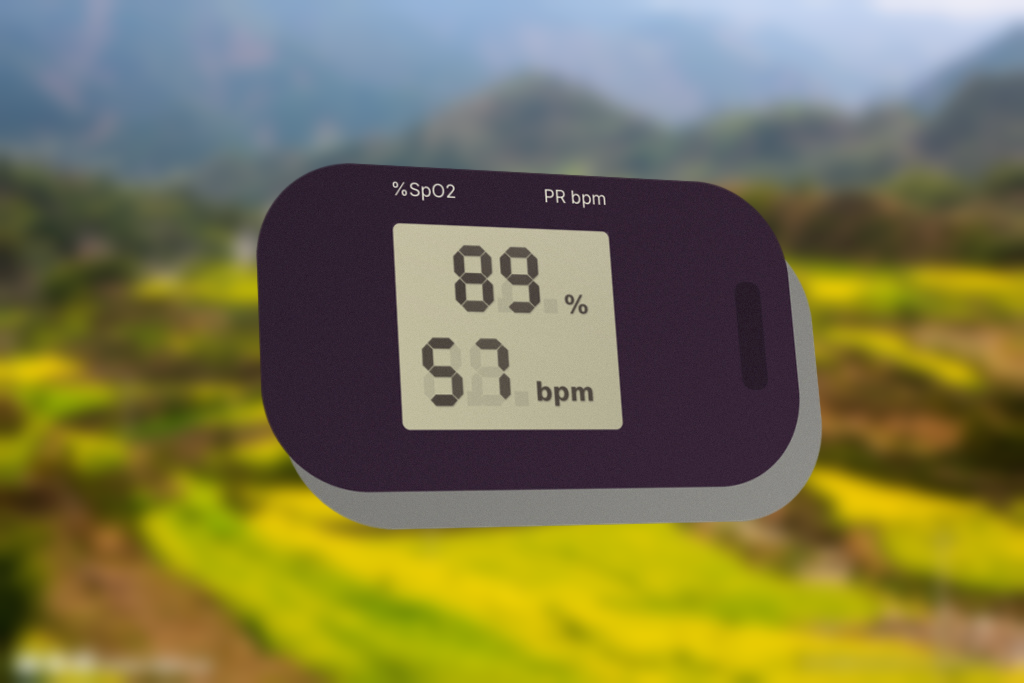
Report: 57; bpm
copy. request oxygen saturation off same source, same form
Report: 89; %
